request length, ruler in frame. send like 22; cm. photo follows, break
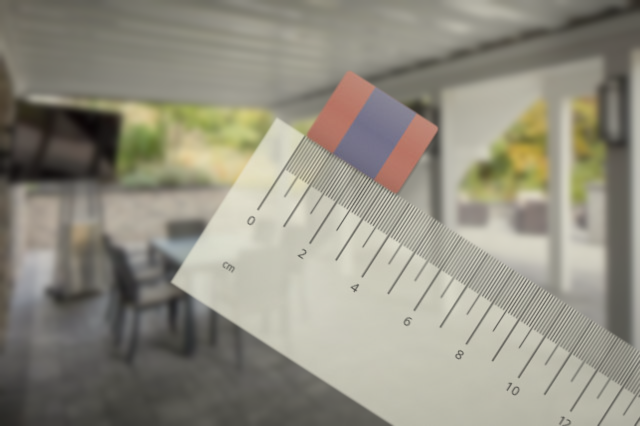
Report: 3.5; cm
